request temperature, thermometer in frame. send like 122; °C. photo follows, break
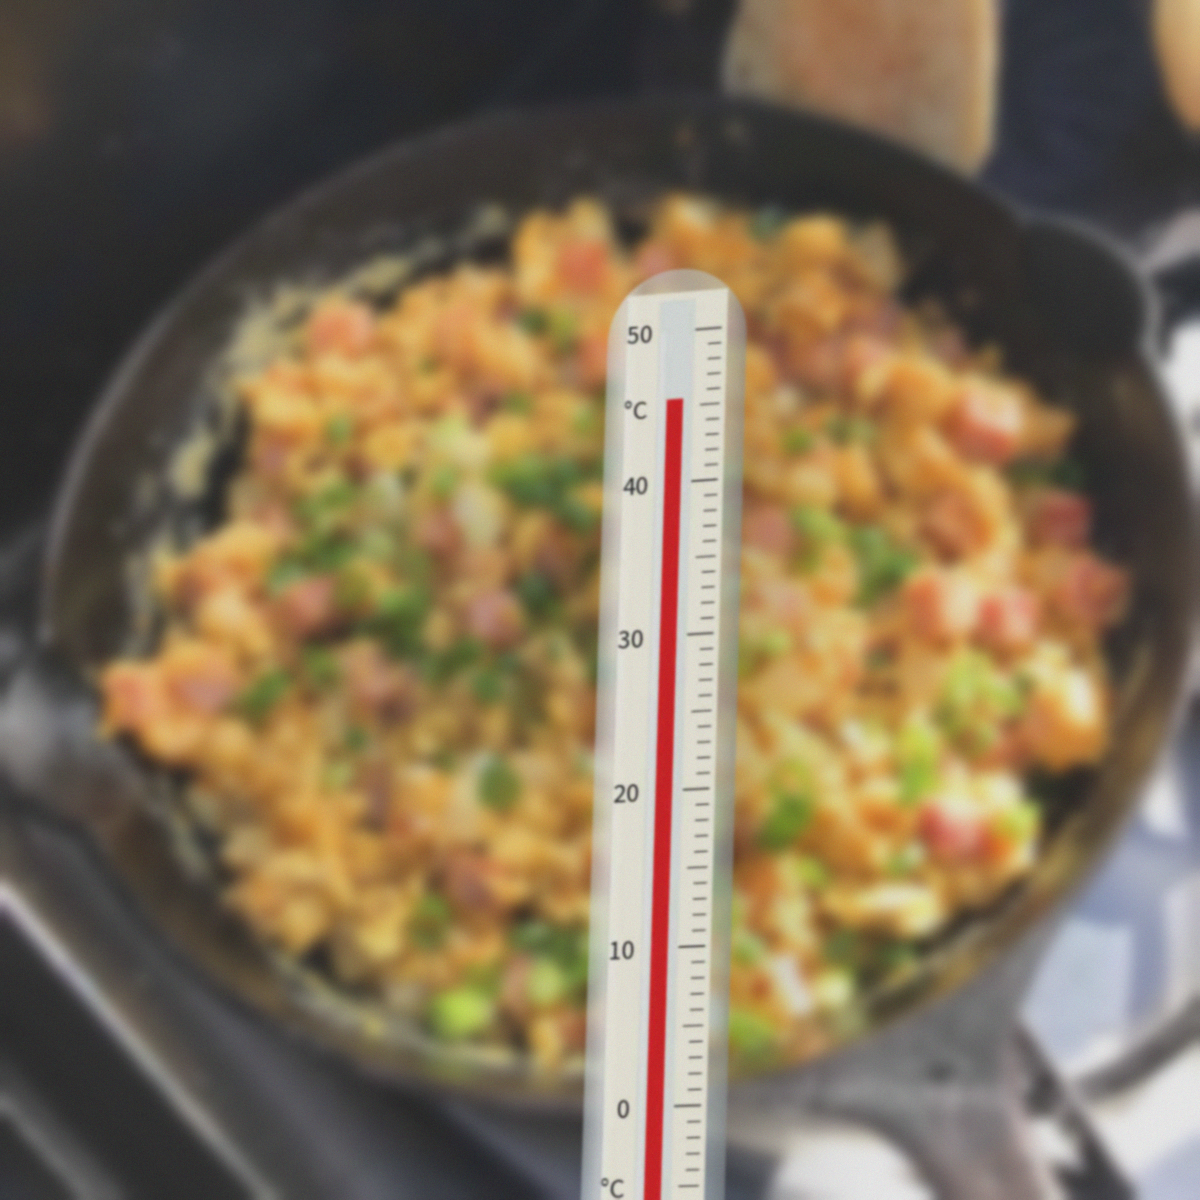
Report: 45.5; °C
